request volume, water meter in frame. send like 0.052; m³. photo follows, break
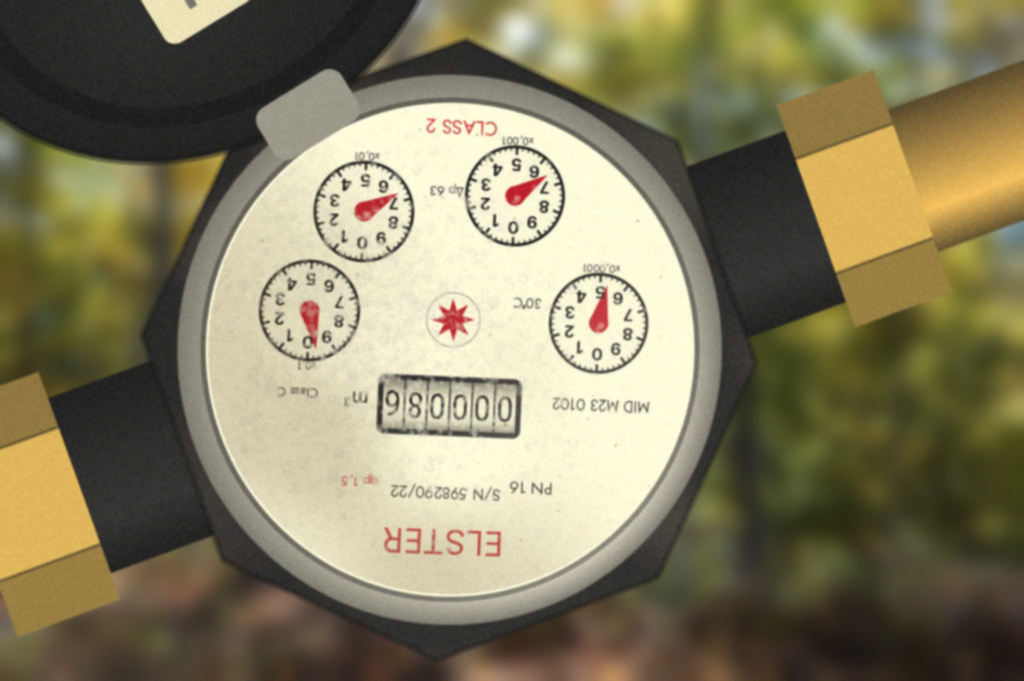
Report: 85.9665; m³
